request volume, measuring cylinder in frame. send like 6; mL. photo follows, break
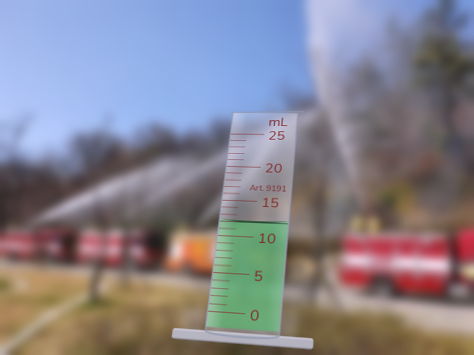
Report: 12; mL
